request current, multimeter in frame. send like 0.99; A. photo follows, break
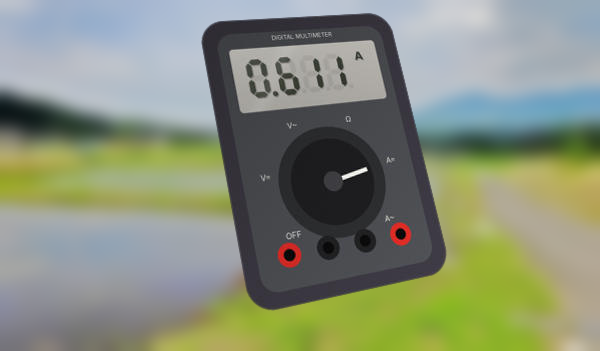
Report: 0.611; A
